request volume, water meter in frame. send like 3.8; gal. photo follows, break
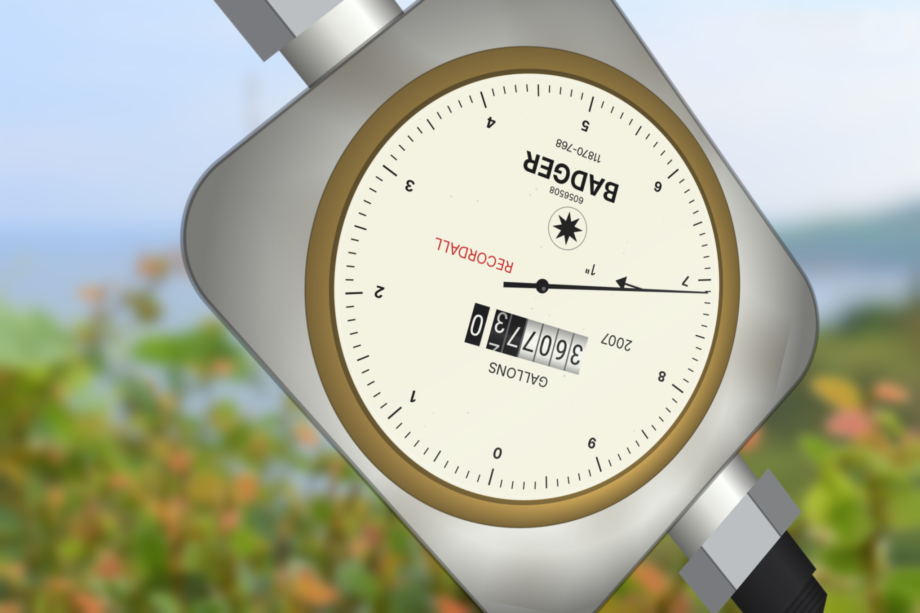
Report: 3607727.1; gal
